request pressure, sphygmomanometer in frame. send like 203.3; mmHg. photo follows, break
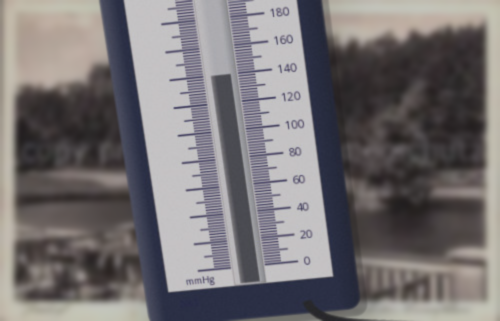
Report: 140; mmHg
